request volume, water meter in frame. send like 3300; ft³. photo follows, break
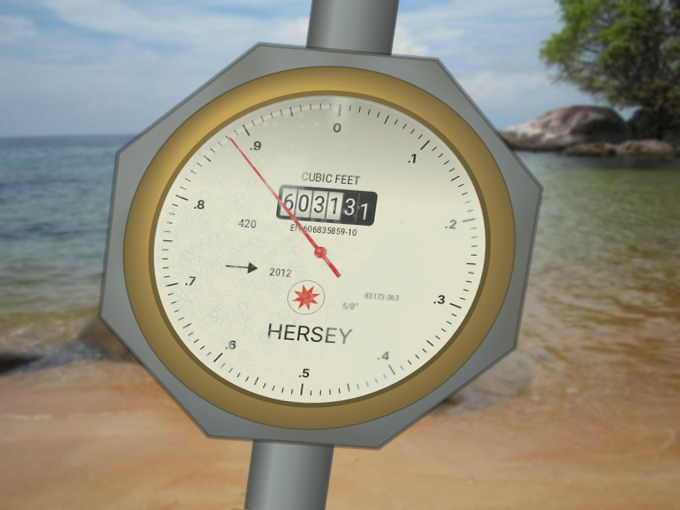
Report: 603130.88; ft³
